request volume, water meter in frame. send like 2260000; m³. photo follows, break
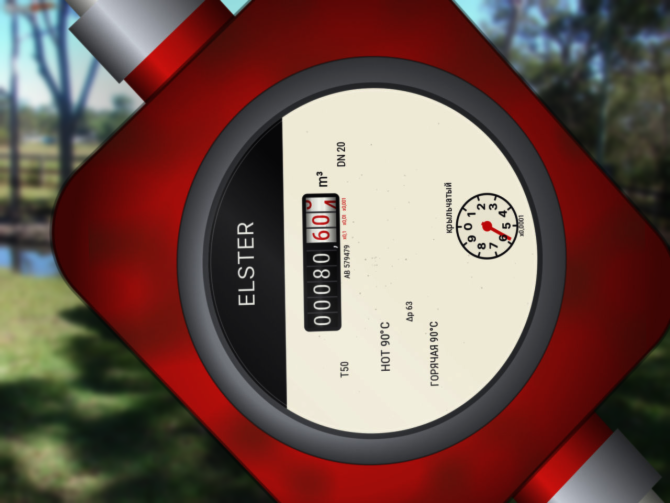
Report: 80.6035; m³
